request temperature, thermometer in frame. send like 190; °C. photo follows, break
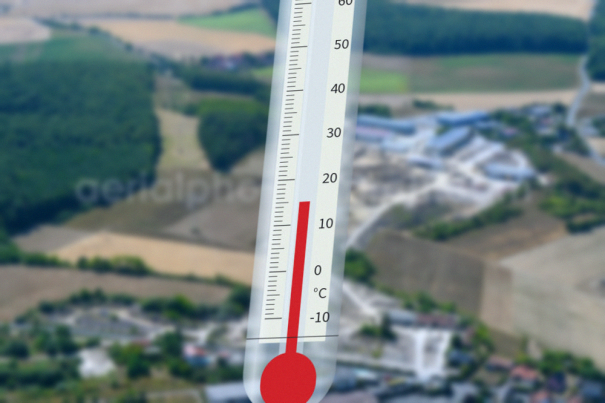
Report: 15; °C
